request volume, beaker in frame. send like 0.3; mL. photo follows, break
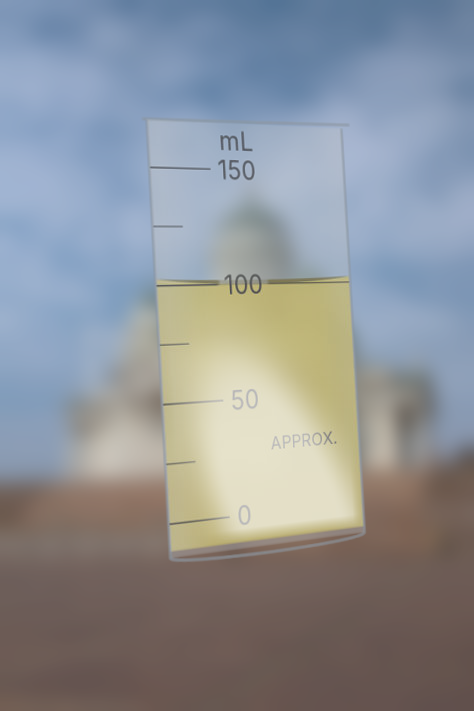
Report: 100; mL
